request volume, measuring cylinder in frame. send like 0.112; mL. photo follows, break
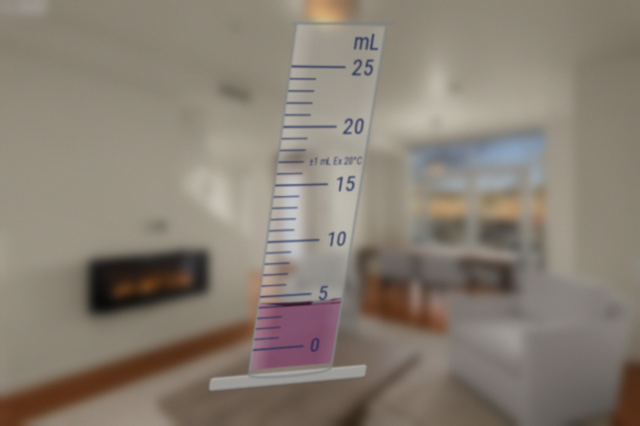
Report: 4; mL
